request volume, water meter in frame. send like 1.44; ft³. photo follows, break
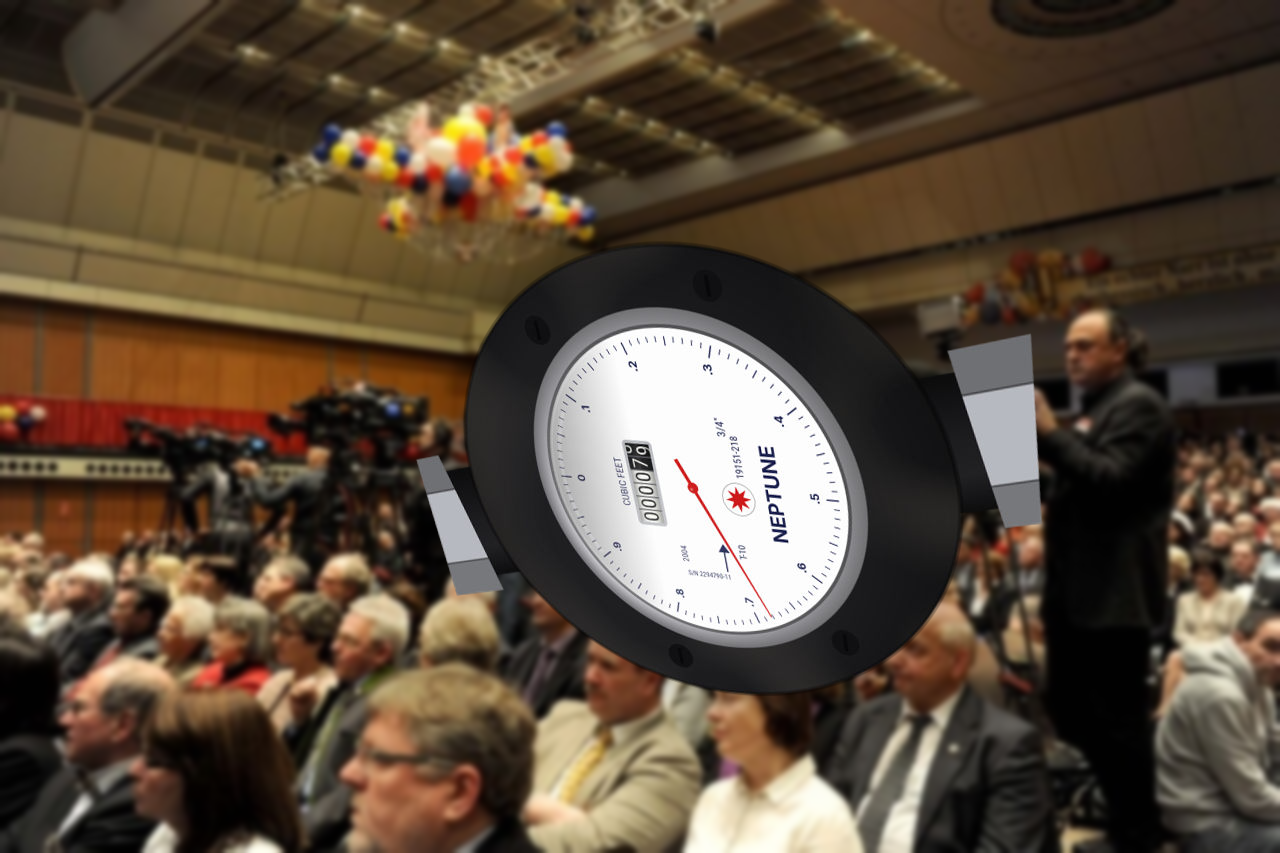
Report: 78.68; ft³
